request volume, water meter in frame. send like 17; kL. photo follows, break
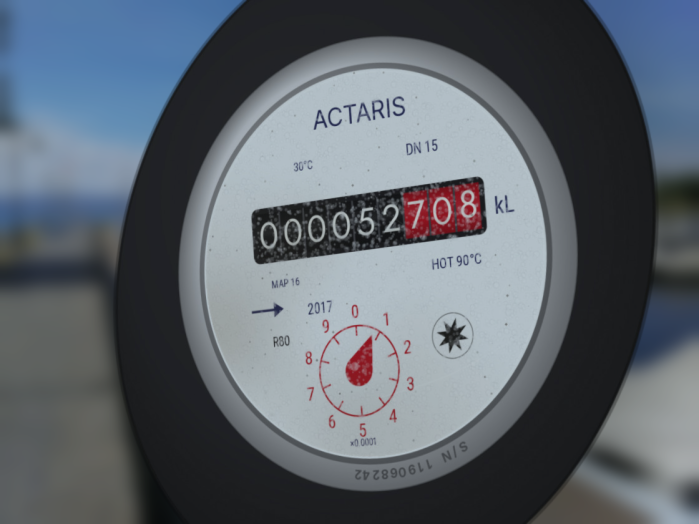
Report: 52.7080; kL
